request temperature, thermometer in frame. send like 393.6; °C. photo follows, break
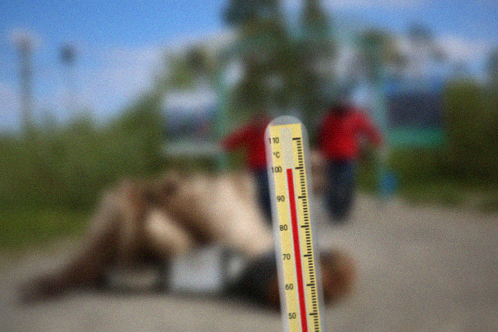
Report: 100; °C
